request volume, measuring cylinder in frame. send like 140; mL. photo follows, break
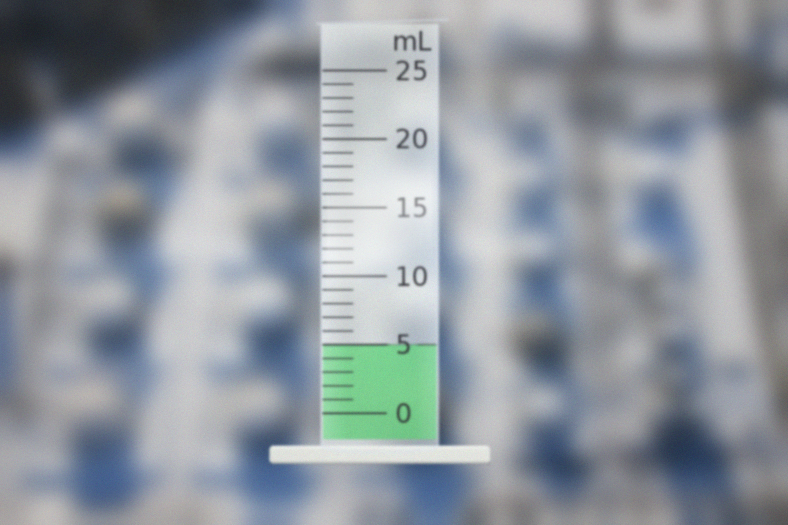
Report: 5; mL
